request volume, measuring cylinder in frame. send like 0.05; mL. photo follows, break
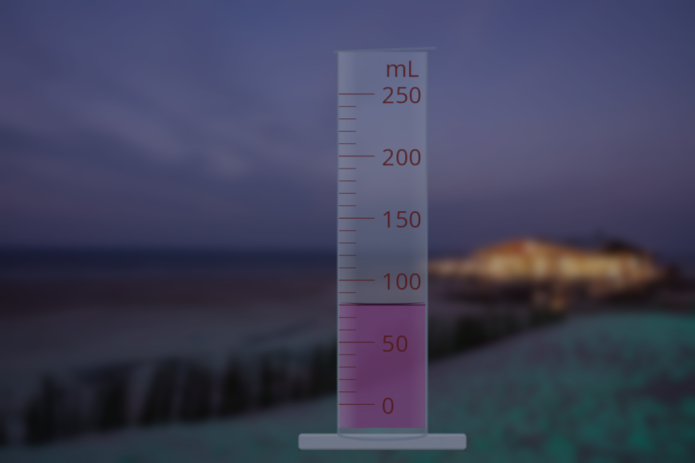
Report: 80; mL
